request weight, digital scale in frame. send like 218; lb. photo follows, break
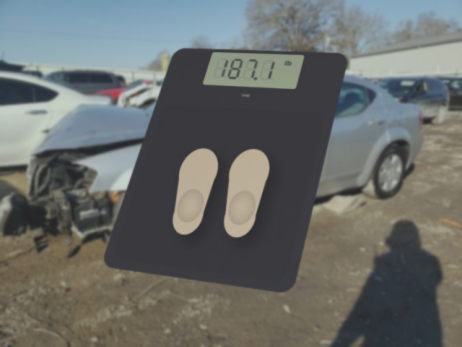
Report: 187.1; lb
